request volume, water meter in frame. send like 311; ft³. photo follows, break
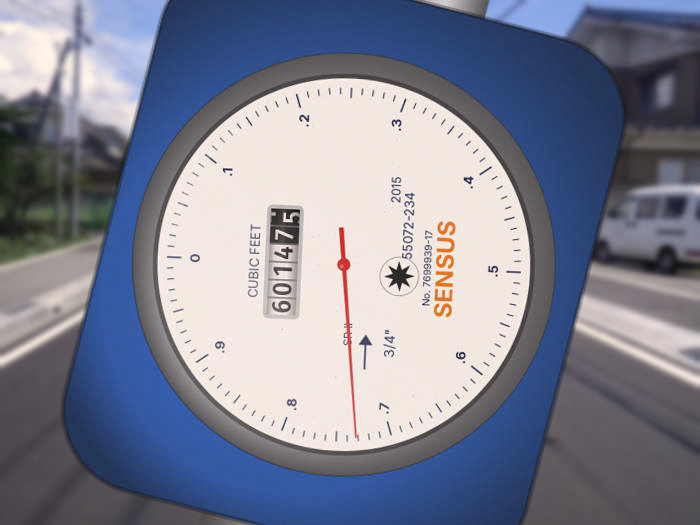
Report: 601474.73; ft³
